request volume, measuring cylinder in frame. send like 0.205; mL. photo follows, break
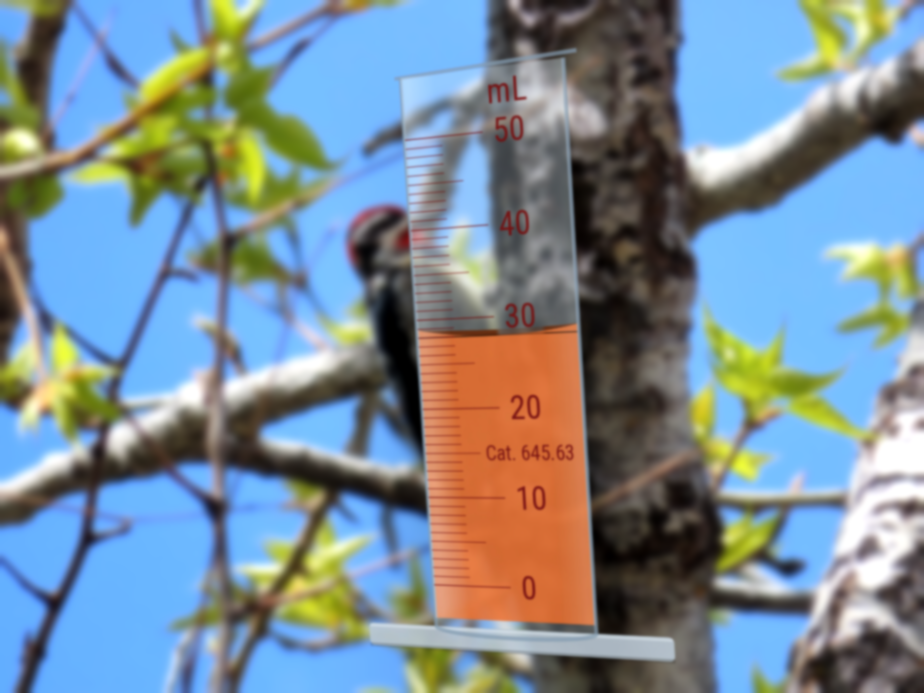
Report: 28; mL
